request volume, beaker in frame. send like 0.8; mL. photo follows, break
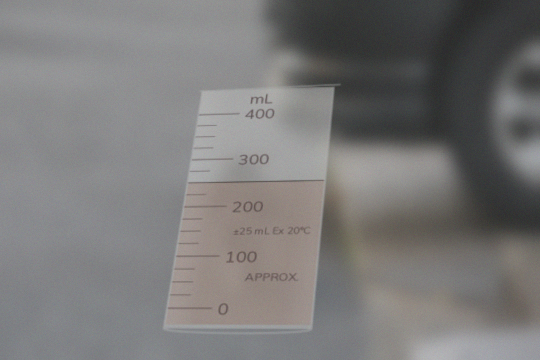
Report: 250; mL
